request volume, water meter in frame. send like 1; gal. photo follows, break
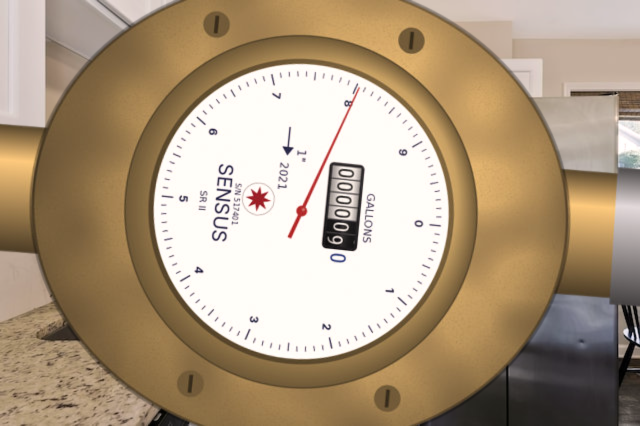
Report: 88.0; gal
